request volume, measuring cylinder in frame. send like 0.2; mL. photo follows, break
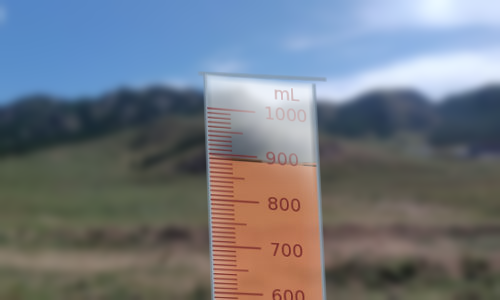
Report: 890; mL
